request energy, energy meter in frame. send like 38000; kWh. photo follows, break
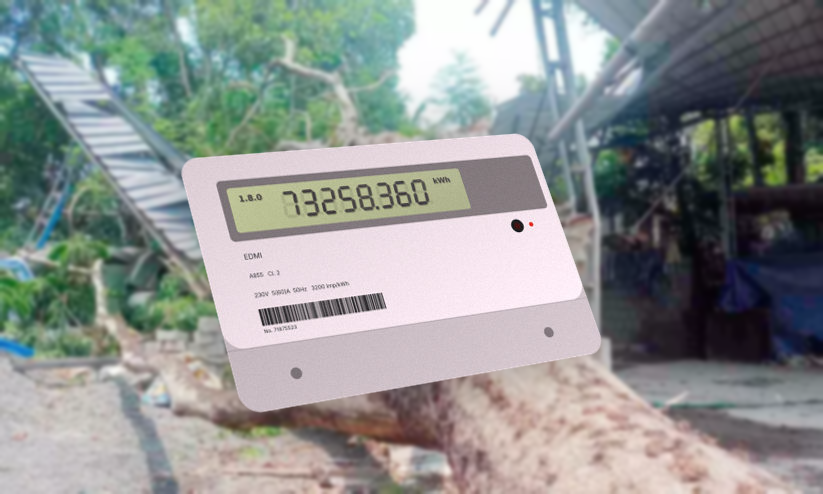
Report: 73258.360; kWh
